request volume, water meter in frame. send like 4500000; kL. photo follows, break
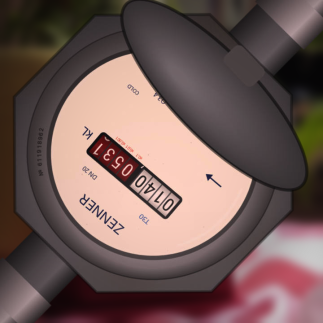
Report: 140.0531; kL
